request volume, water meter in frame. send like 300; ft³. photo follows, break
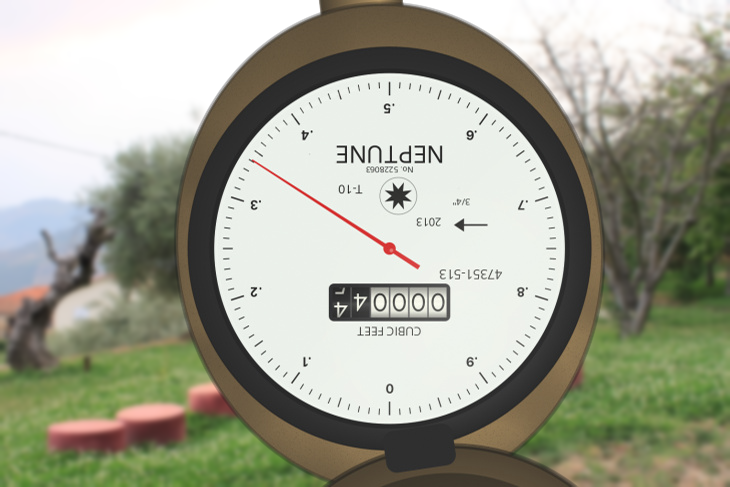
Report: 44.34; ft³
